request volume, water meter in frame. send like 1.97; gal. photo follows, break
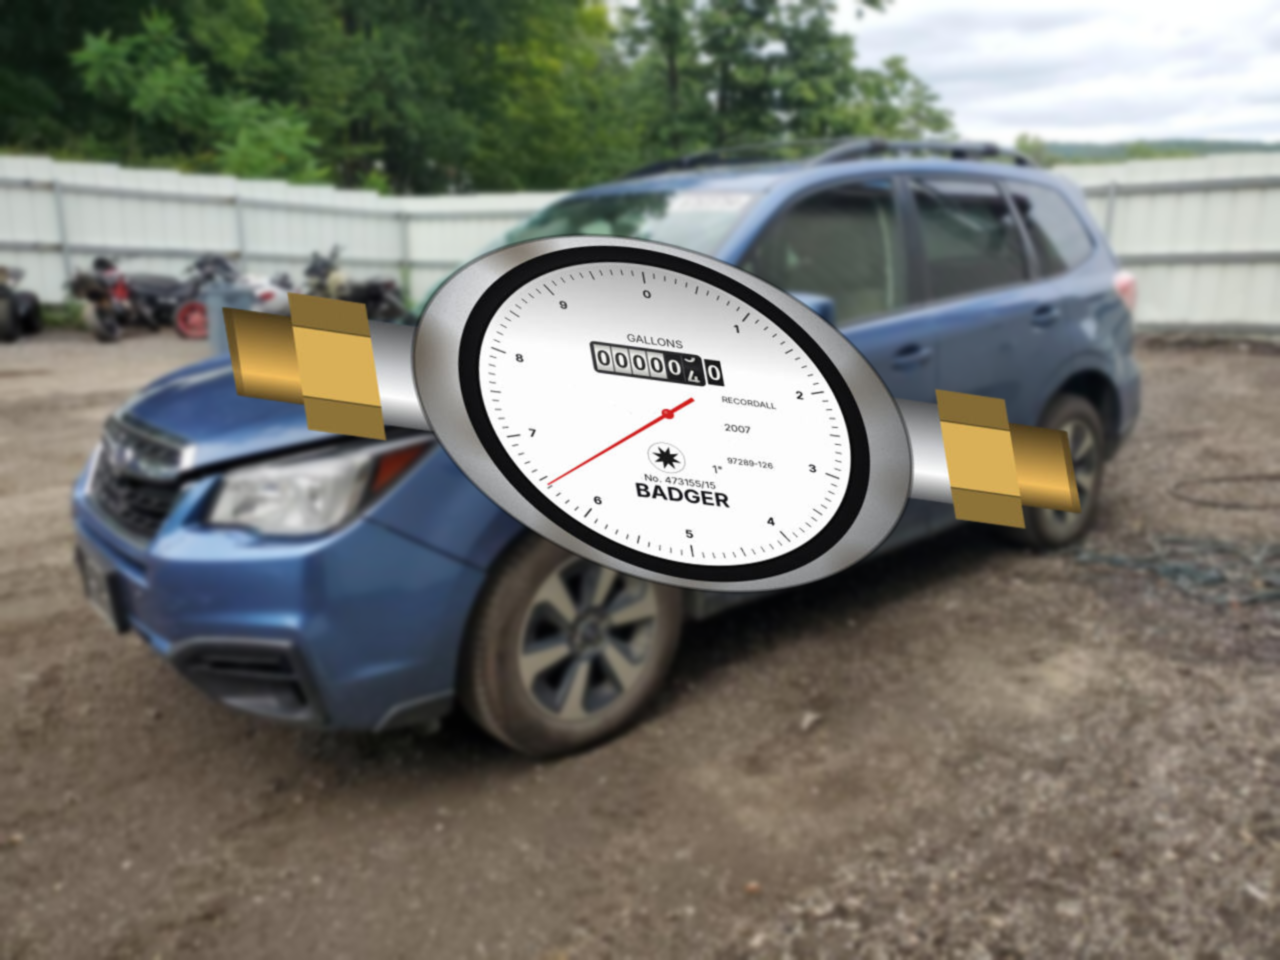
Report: 36.4; gal
